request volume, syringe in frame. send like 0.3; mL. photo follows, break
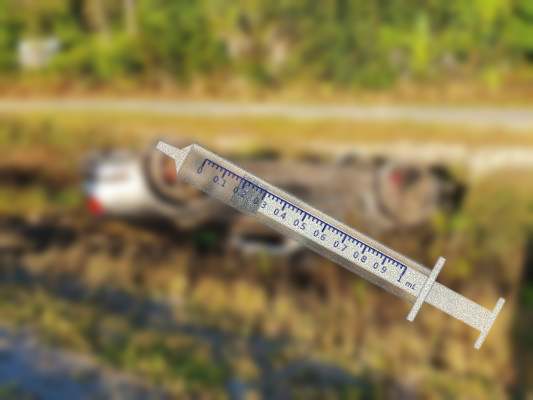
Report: 0.18; mL
